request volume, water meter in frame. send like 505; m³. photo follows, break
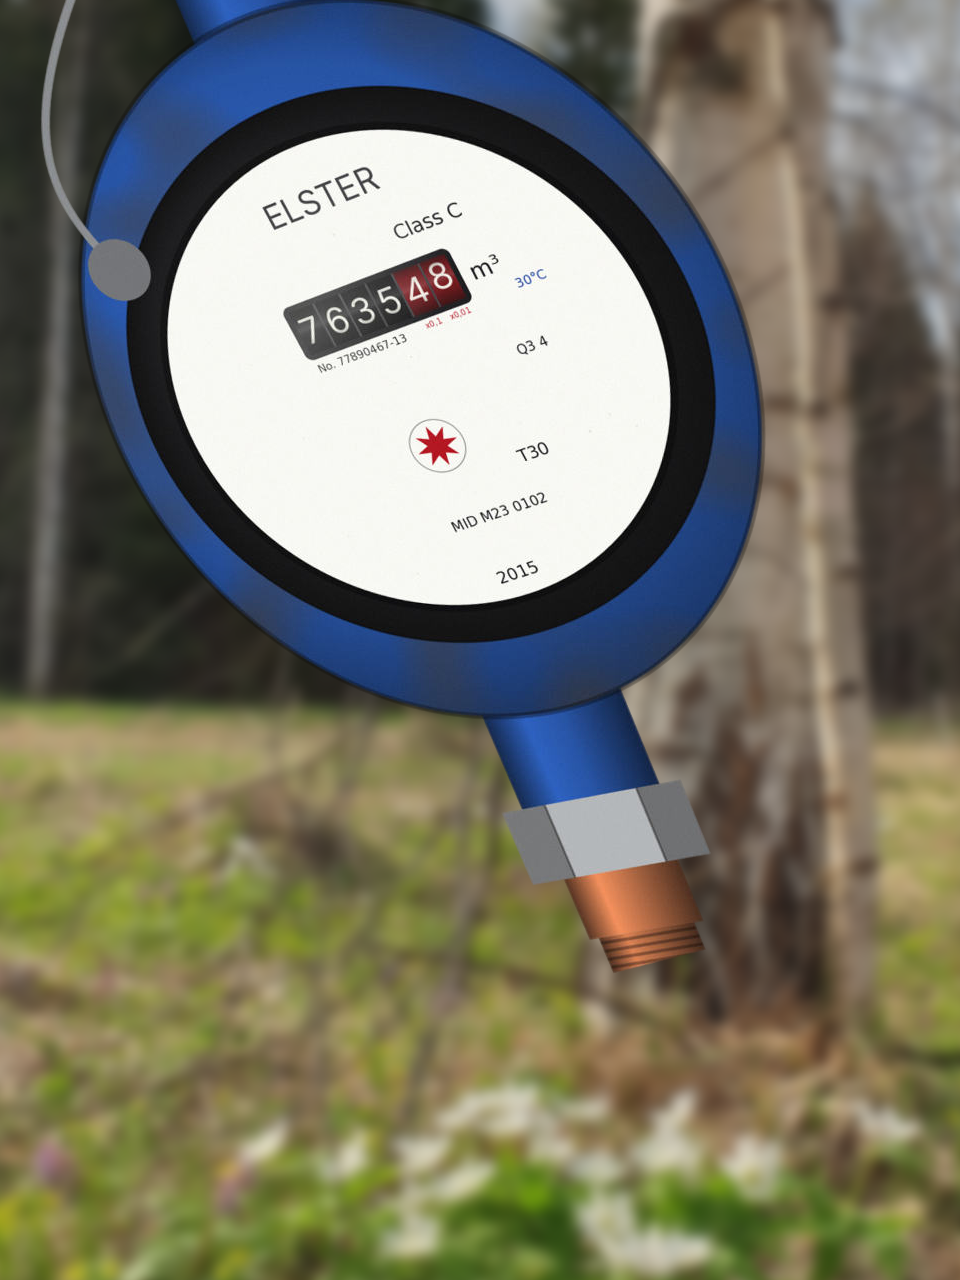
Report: 7635.48; m³
